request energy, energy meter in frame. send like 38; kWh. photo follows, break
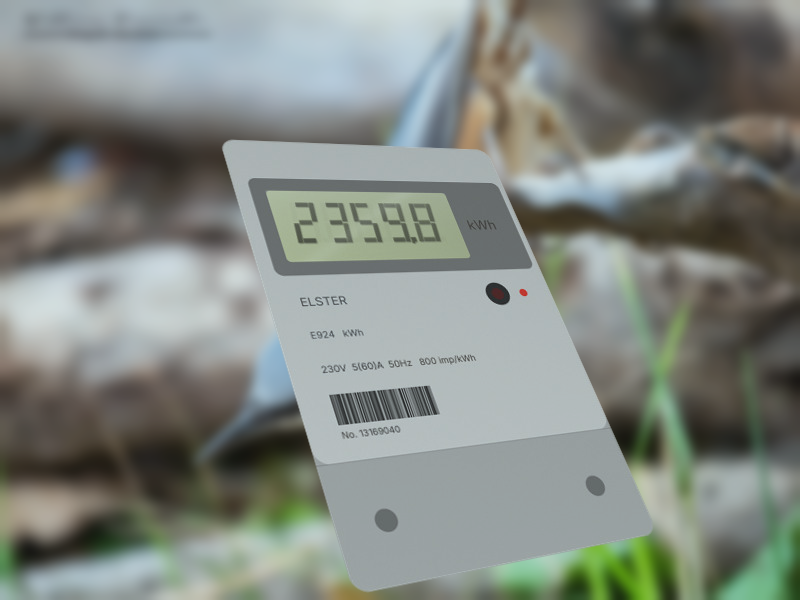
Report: 2359.8; kWh
